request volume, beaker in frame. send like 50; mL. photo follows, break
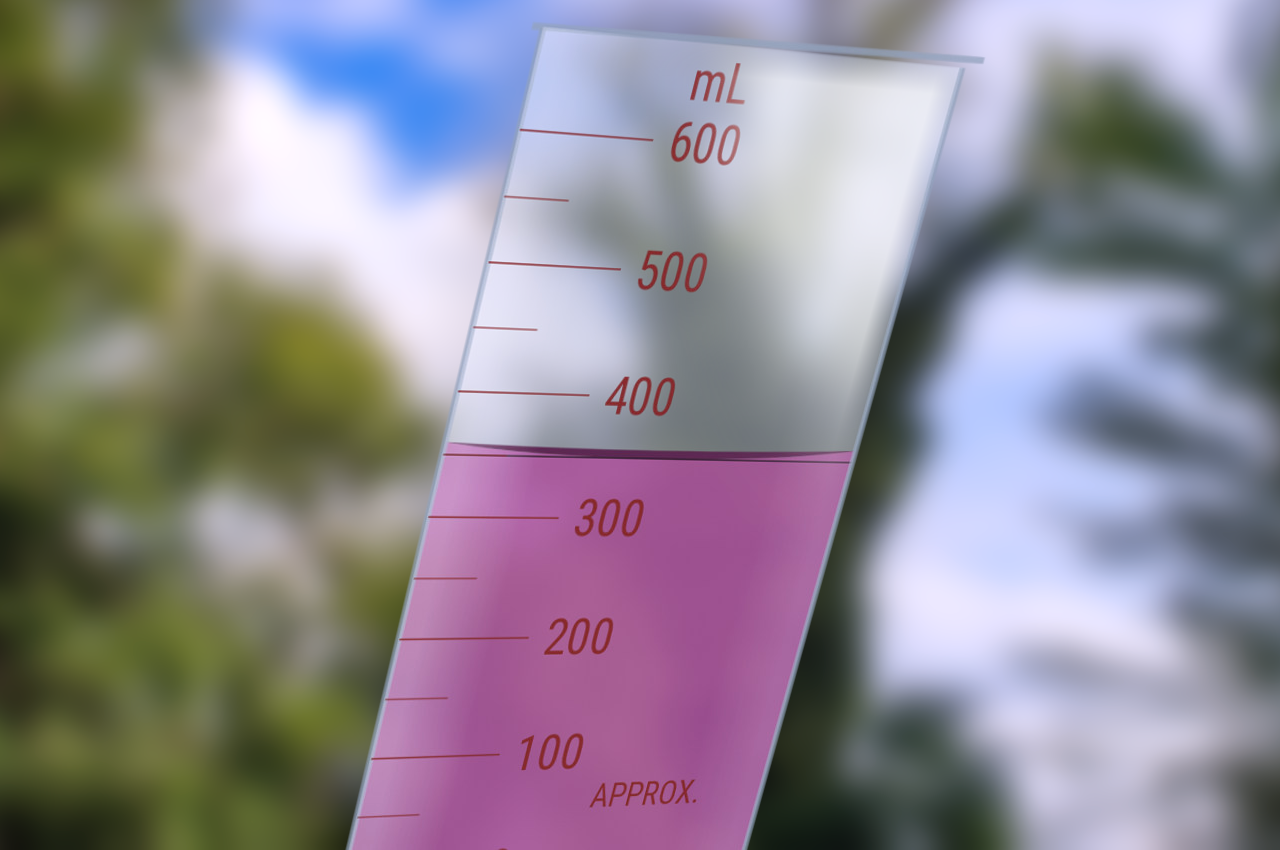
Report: 350; mL
